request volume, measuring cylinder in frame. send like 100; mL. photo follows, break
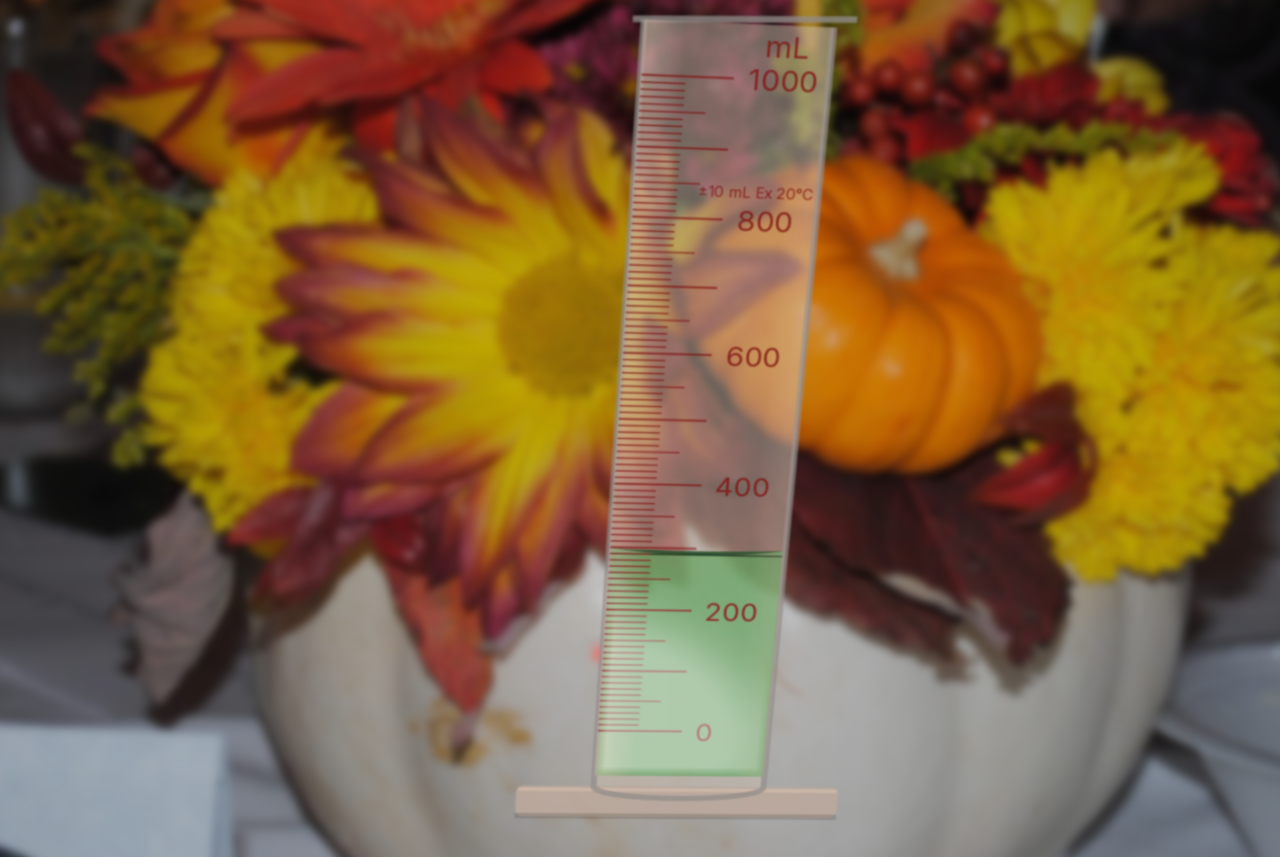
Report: 290; mL
